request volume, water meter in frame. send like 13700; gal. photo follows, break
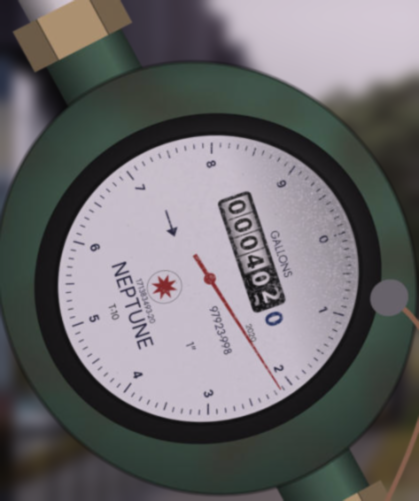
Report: 4022.1; gal
